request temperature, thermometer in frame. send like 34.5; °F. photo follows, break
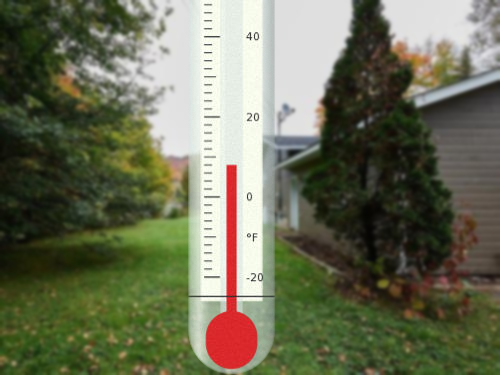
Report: 8; °F
